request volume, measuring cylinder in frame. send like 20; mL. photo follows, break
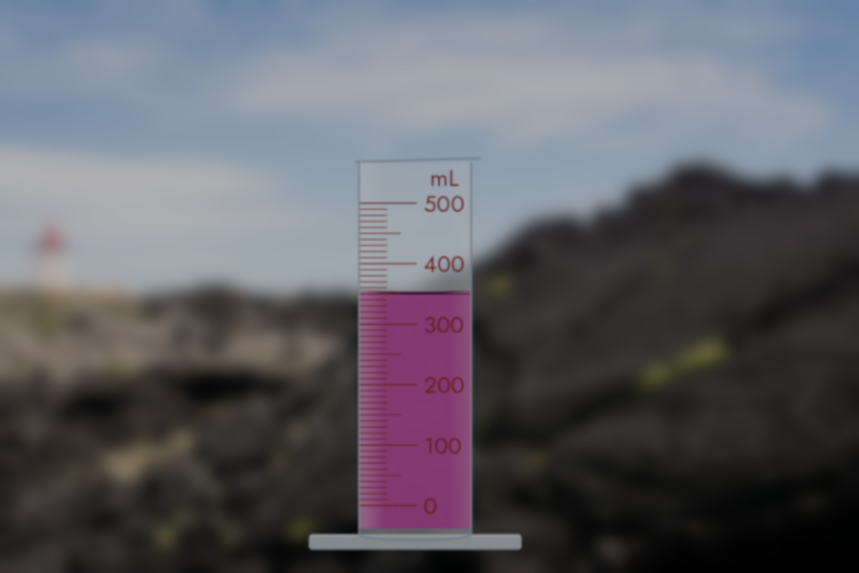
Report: 350; mL
